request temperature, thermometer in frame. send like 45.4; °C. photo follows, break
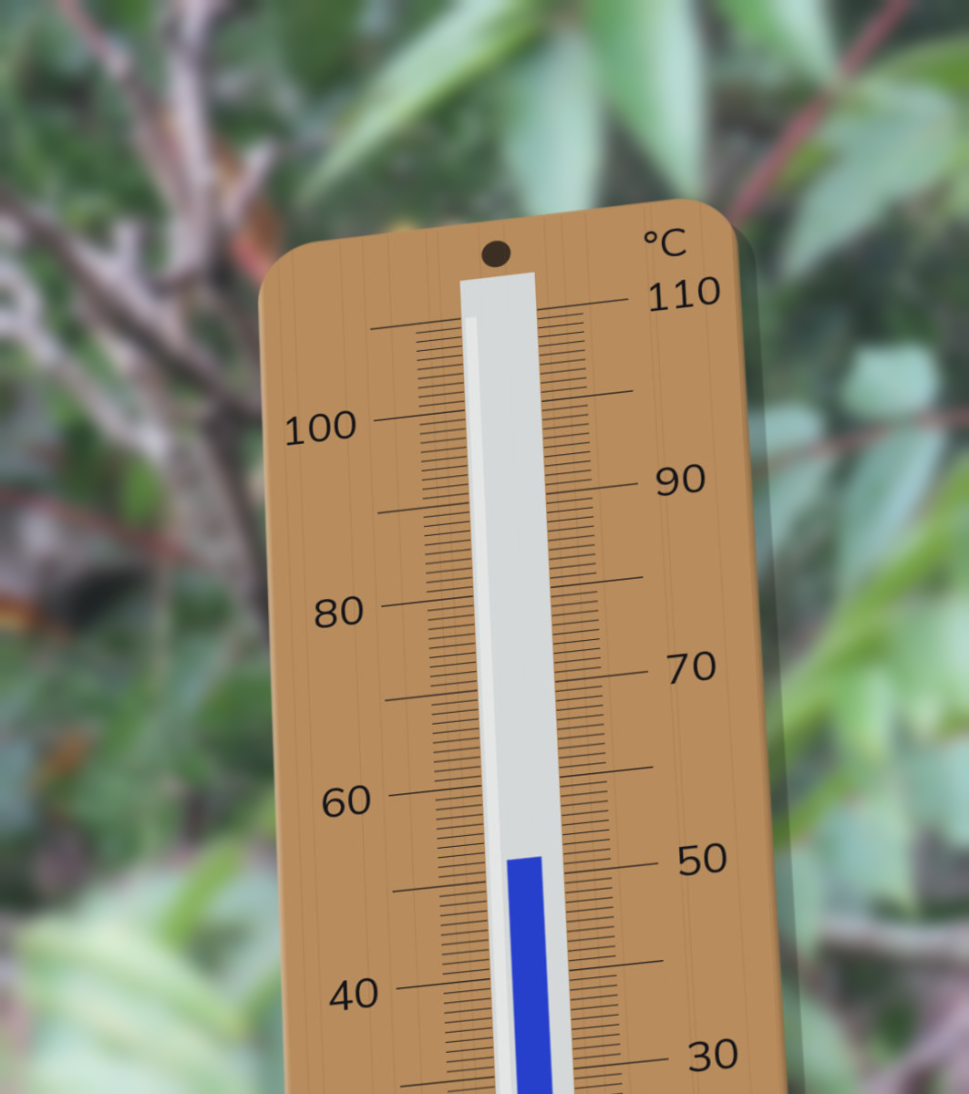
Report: 52; °C
